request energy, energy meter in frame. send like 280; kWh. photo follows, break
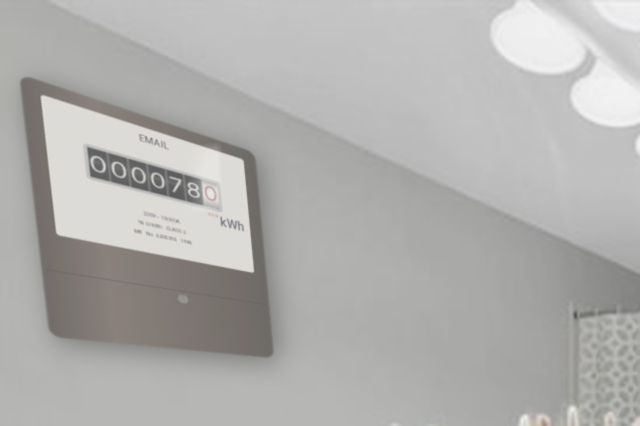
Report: 78.0; kWh
